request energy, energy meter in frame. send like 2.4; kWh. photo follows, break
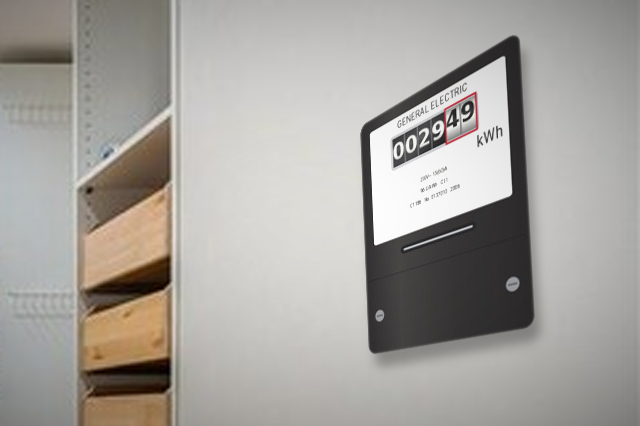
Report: 29.49; kWh
